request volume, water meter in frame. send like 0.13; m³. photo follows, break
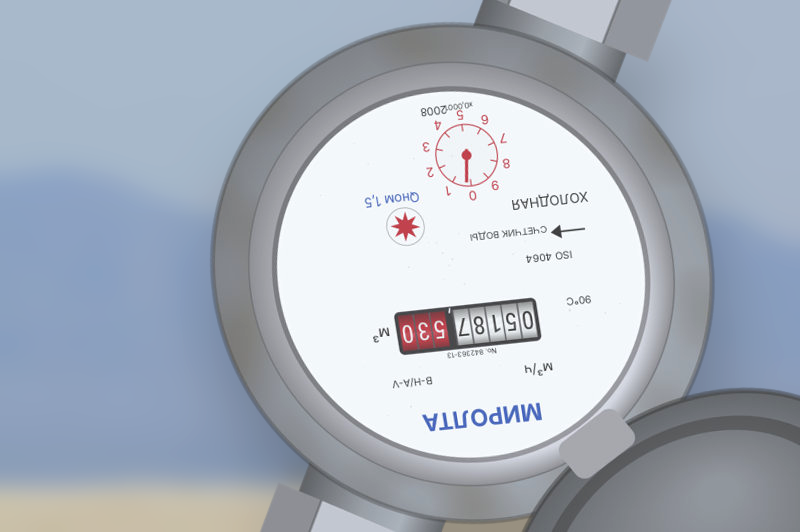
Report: 5187.5300; m³
